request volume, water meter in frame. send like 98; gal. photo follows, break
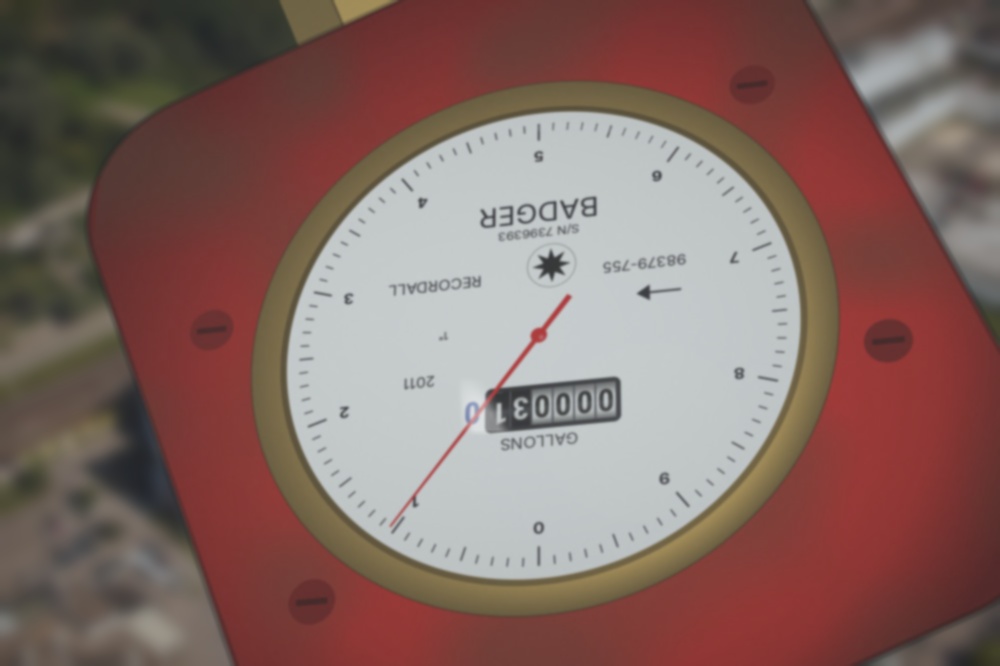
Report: 311.0; gal
